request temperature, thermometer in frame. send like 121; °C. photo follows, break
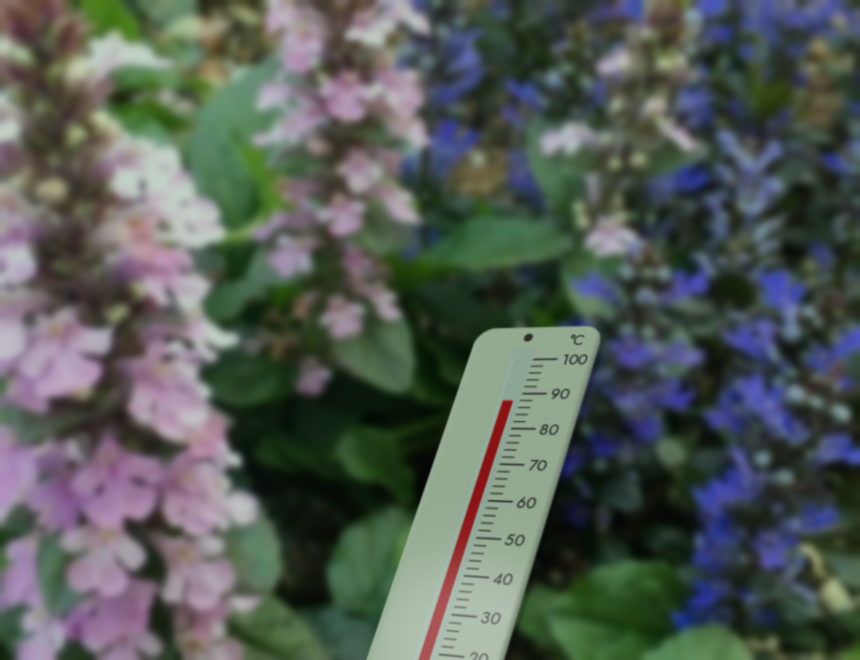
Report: 88; °C
